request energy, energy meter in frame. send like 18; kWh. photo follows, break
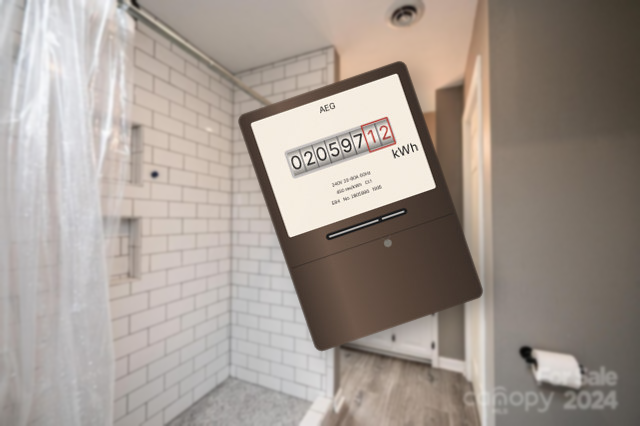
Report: 20597.12; kWh
